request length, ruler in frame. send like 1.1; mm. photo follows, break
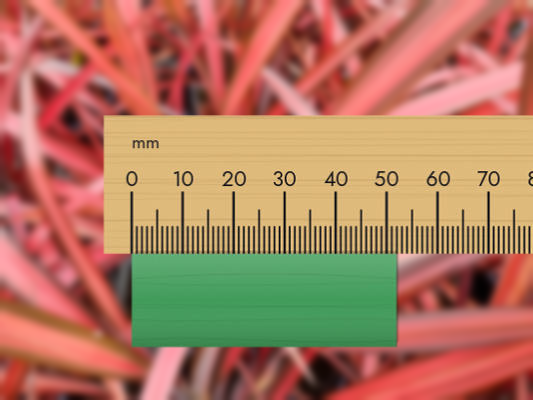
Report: 52; mm
